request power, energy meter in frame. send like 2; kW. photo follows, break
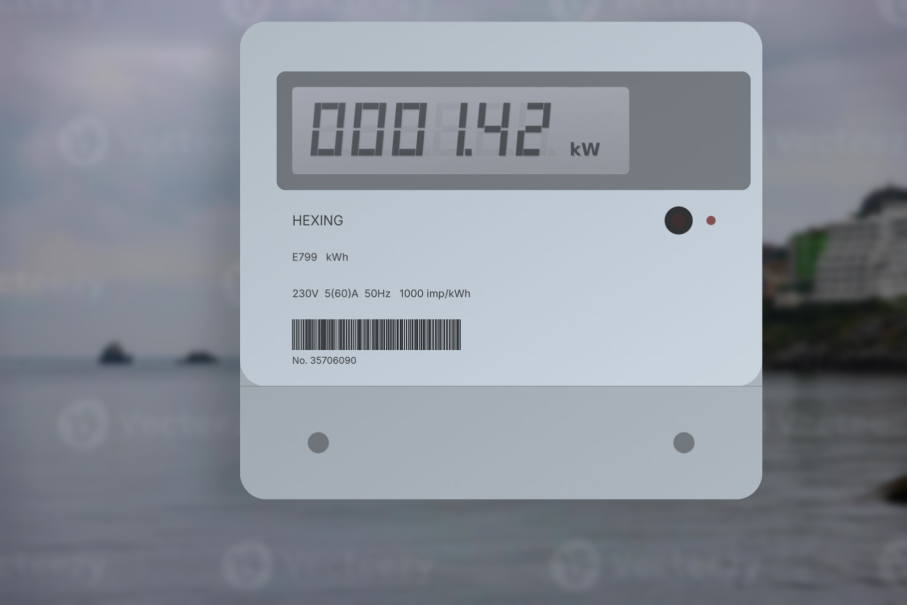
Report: 1.42; kW
